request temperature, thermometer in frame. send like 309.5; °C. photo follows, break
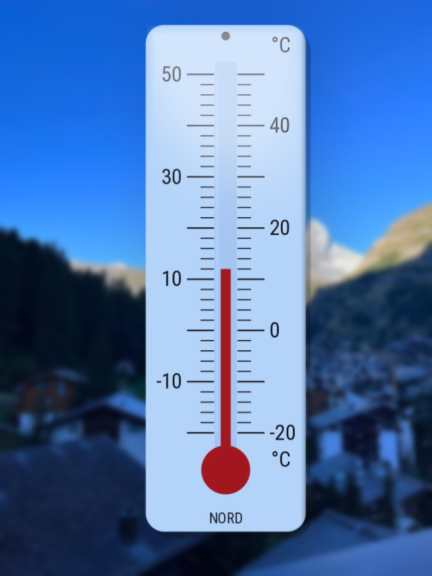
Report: 12; °C
